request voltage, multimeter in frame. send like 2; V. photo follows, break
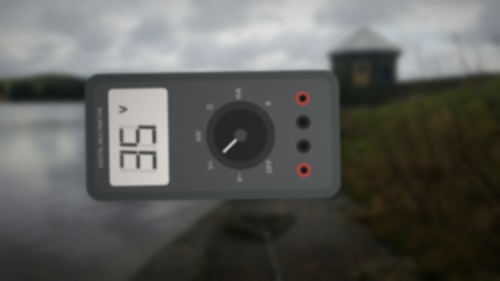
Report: 35; V
